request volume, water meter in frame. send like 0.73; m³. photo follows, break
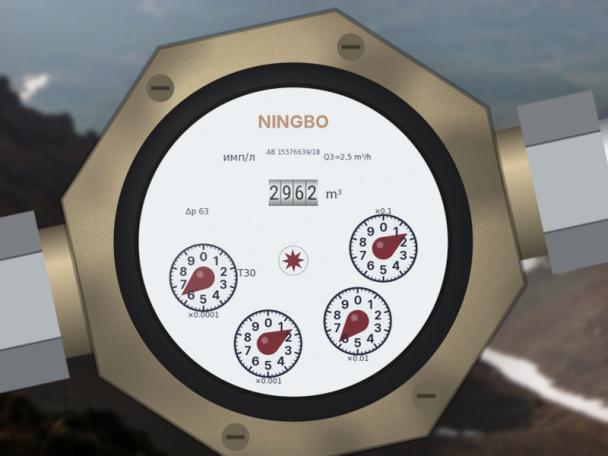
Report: 2962.1616; m³
